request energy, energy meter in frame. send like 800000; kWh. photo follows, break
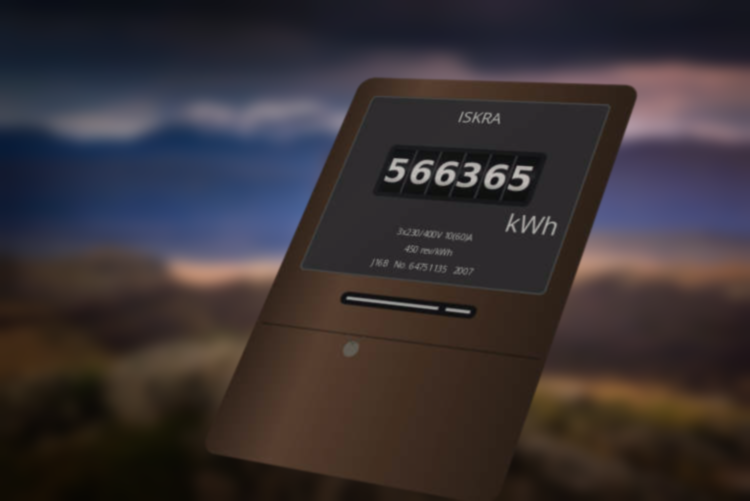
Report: 566365; kWh
